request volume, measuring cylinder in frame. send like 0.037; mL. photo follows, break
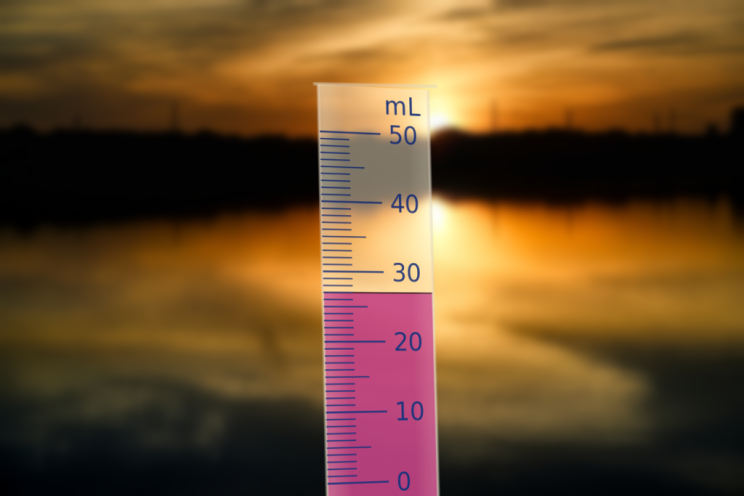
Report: 27; mL
